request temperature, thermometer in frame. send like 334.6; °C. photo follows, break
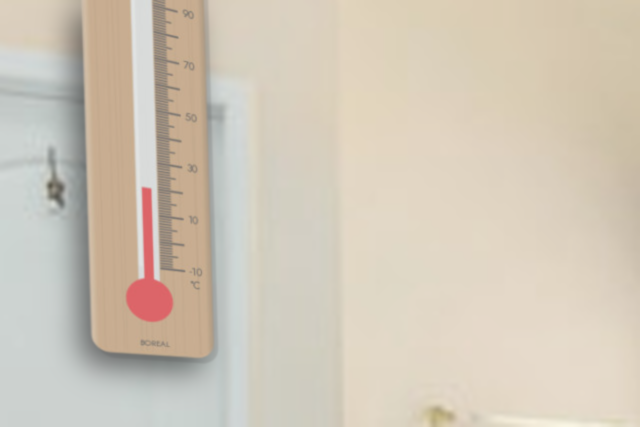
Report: 20; °C
